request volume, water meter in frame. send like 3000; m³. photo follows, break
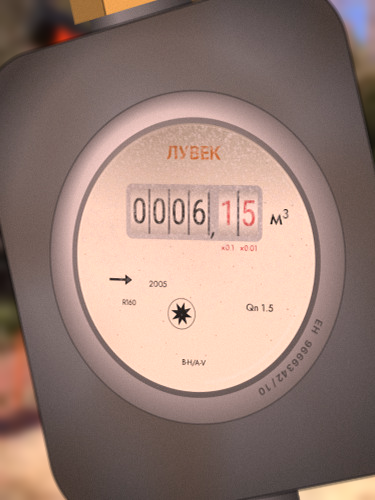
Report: 6.15; m³
